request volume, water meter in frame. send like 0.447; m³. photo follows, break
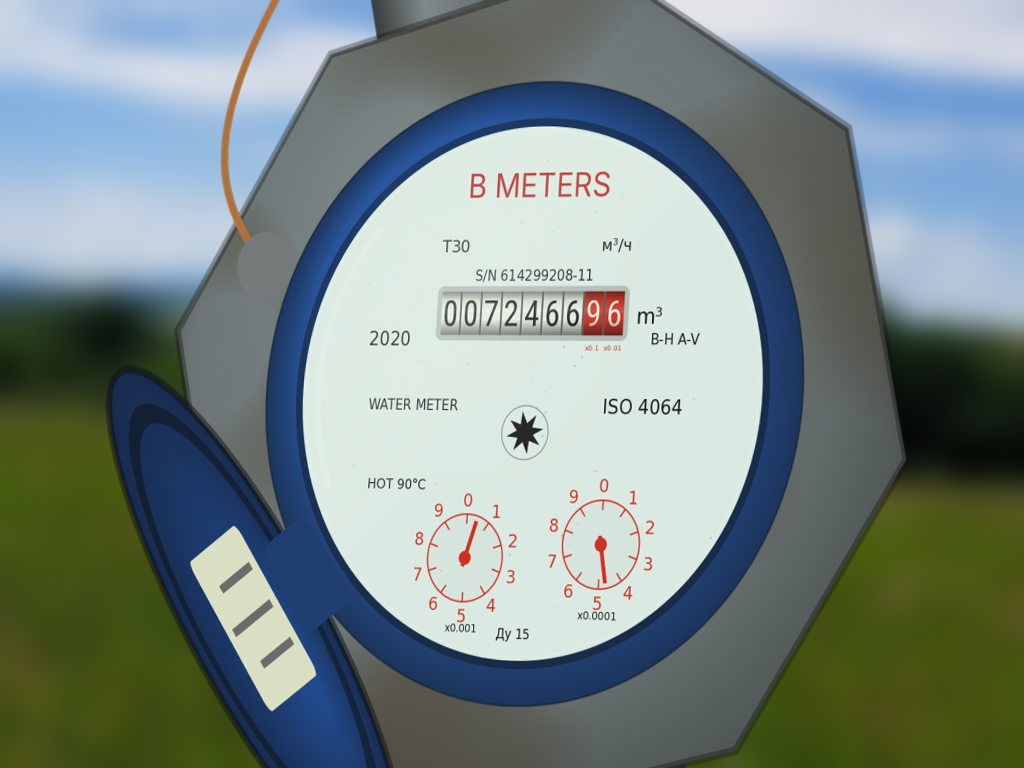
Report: 72466.9604; m³
